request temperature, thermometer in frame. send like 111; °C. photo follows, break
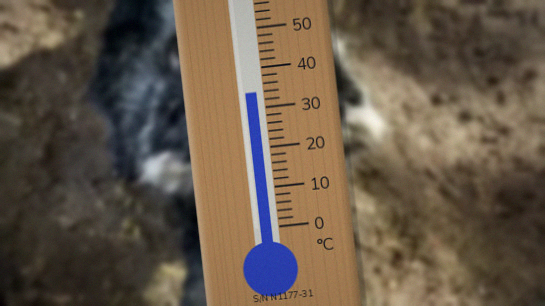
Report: 34; °C
